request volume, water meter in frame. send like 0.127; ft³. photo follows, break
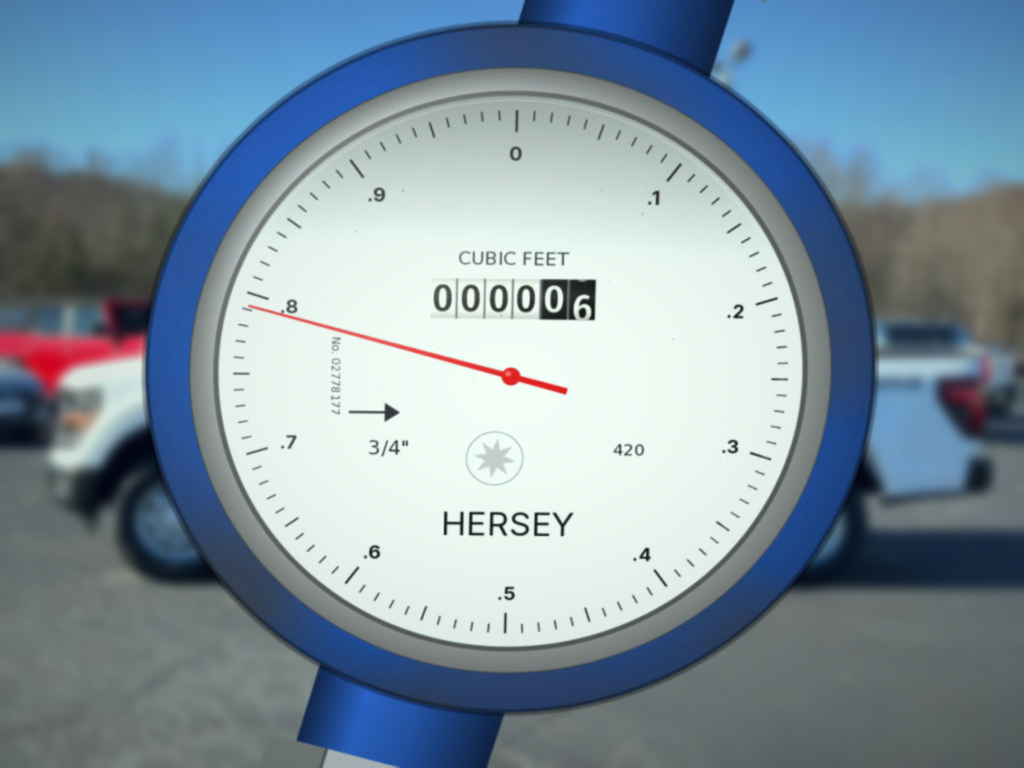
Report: 5.79; ft³
